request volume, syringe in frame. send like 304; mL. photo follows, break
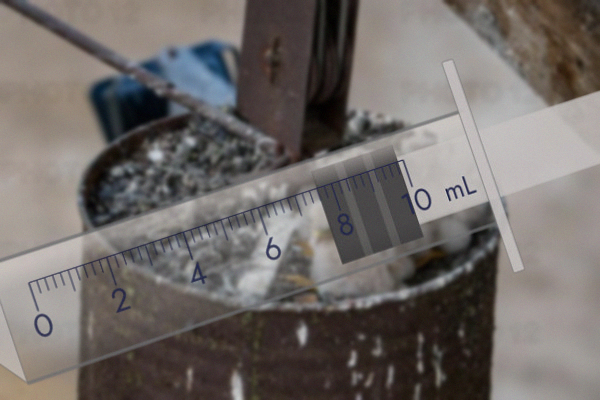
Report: 7.6; mL
